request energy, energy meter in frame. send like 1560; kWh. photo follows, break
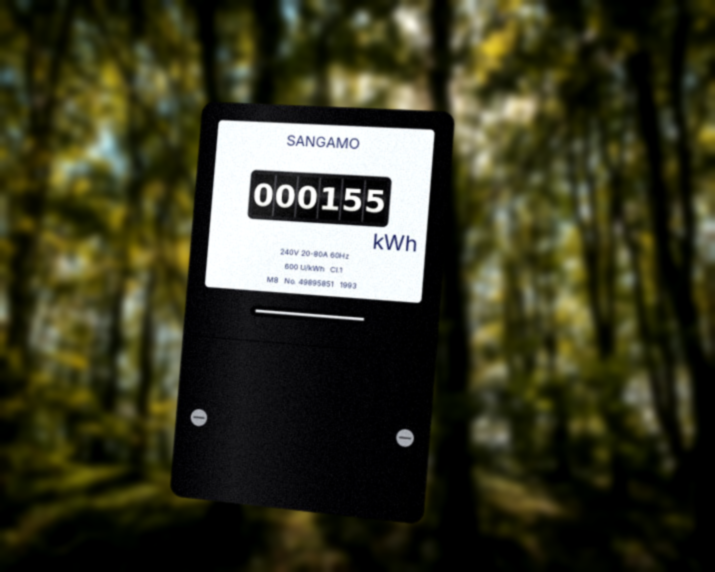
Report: 155; kWh
